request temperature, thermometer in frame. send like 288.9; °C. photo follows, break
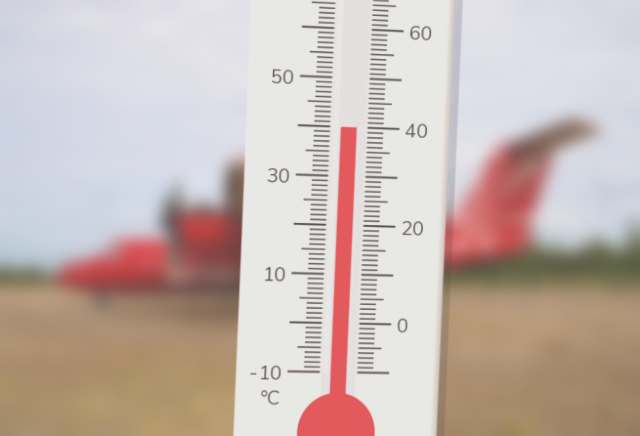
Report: 40; °C
